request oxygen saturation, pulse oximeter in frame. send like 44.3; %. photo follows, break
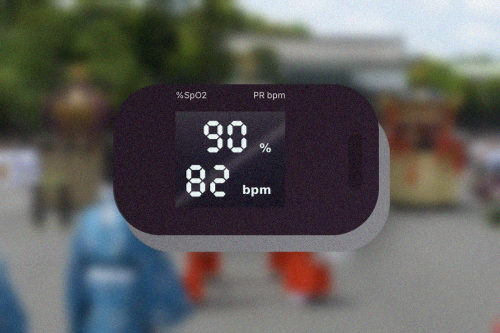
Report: 90; %
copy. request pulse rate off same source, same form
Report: 82; bpm
